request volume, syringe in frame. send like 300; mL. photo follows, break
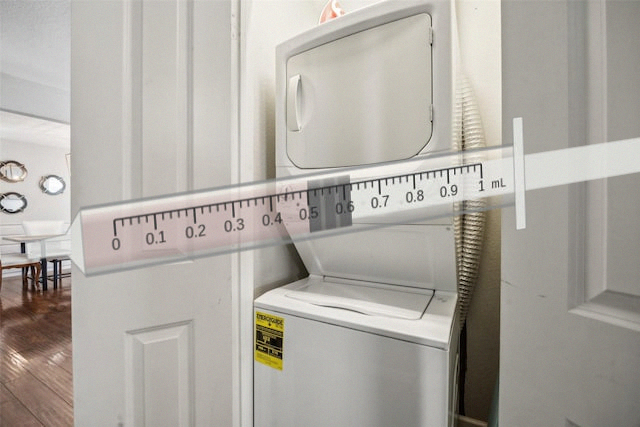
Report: 0.5; mL
